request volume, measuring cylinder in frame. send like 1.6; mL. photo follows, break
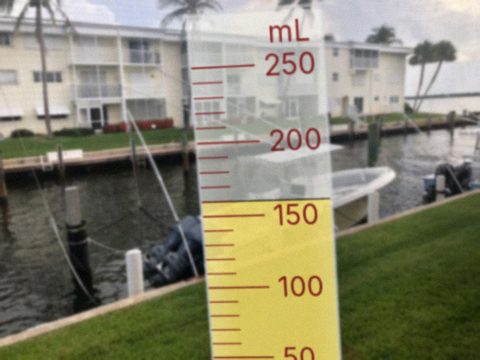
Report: 160; mL
